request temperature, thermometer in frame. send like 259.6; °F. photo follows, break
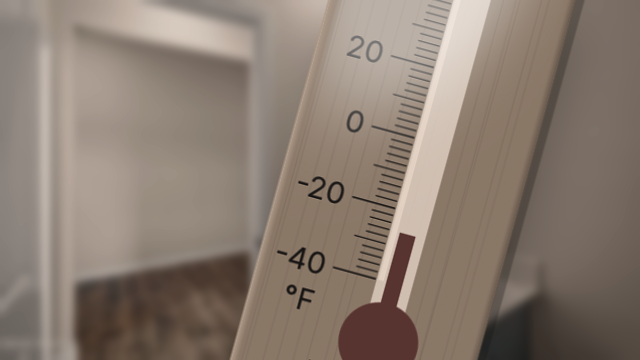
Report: -26; °F
